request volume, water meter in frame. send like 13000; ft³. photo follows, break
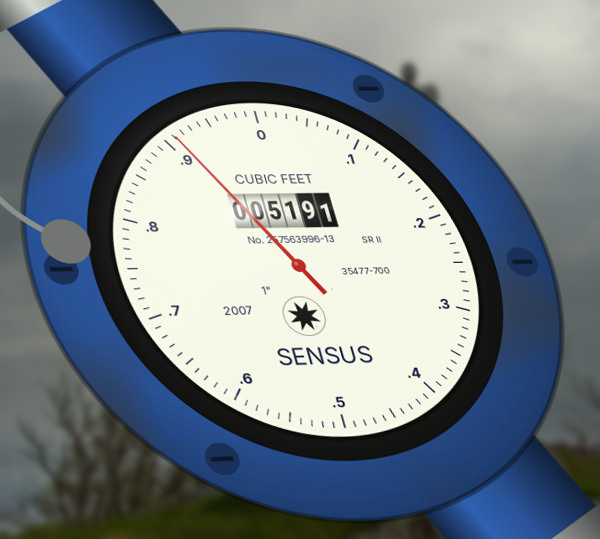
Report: 5190.91; ft³
